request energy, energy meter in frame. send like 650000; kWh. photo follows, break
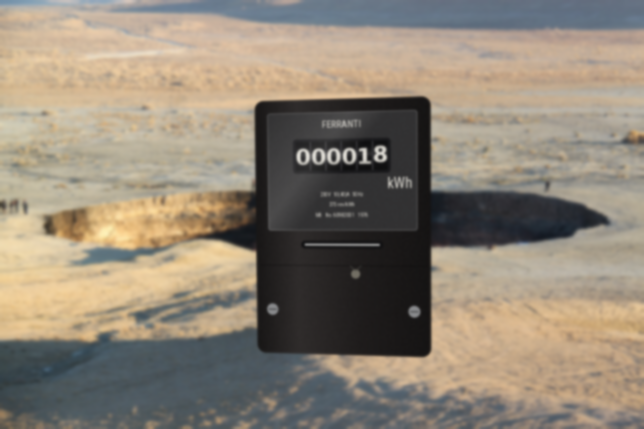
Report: 18; kWh
